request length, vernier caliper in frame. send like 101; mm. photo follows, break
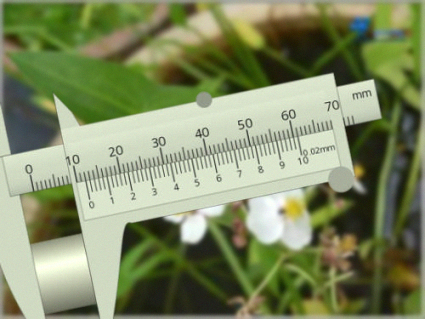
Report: 12.0; mm
